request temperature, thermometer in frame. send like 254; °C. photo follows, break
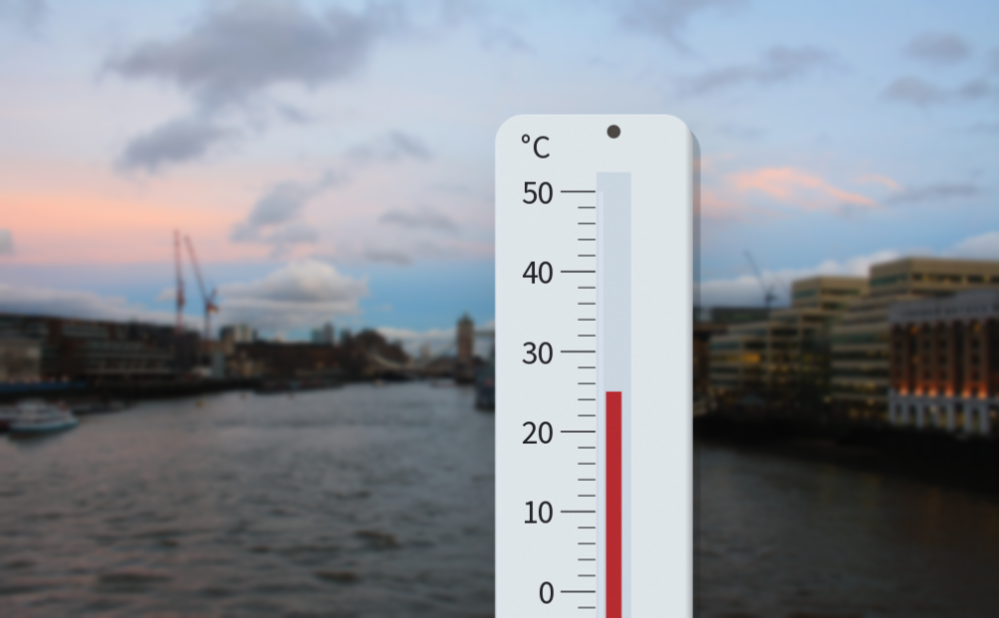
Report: 25; °C
